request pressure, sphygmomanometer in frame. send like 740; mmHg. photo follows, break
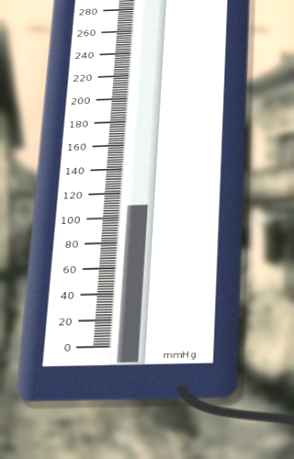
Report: 110; mmHg
